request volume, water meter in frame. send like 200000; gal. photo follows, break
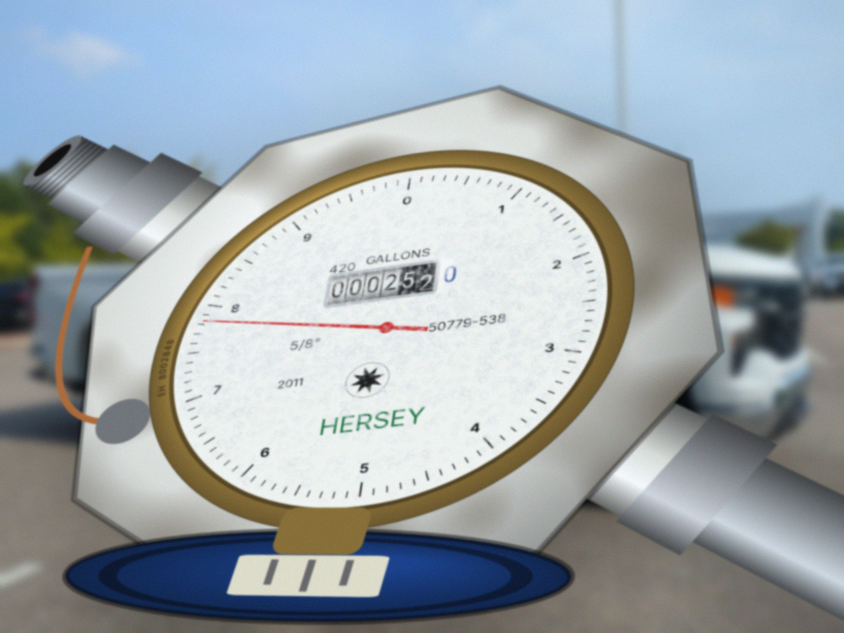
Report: 2517.8; gal
